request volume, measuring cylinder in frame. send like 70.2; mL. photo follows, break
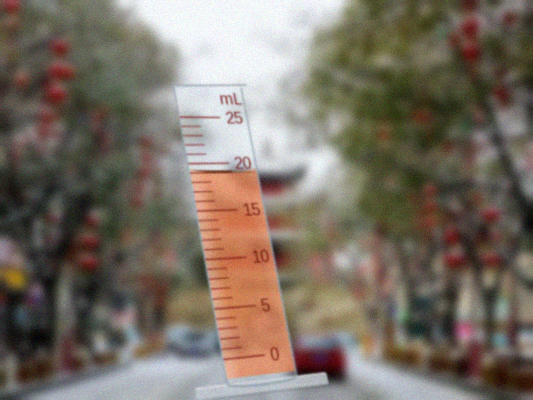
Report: 19; mL
